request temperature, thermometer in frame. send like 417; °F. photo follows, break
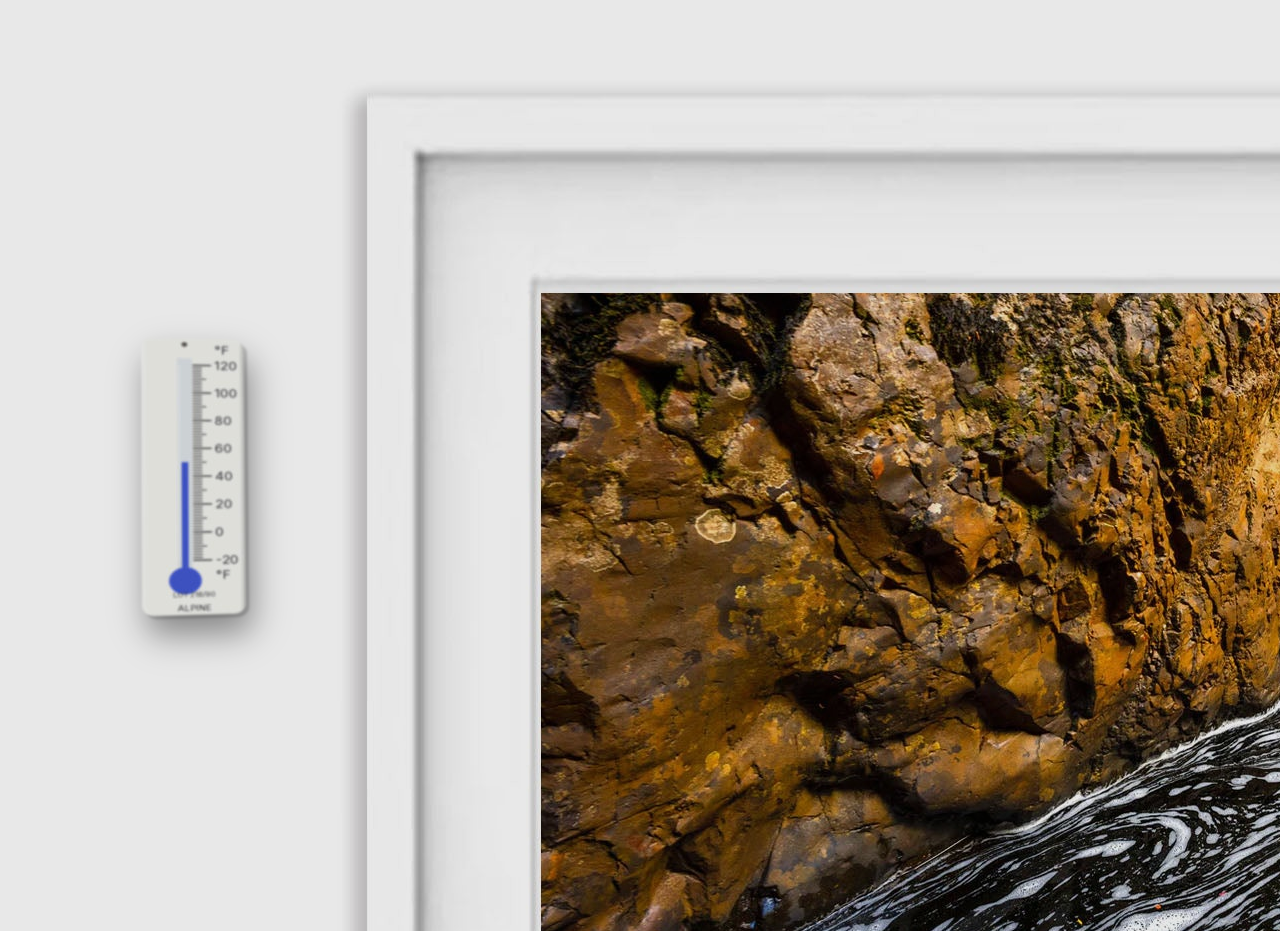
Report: 50; °F
